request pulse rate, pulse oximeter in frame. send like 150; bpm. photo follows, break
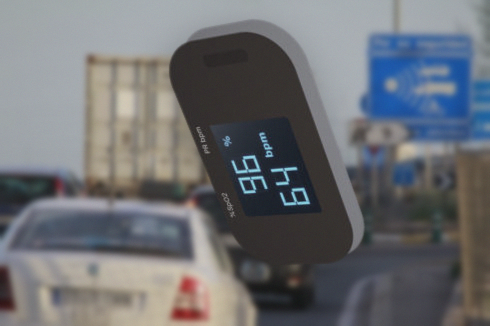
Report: 64; bpm
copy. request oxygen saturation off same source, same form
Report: 96; %
